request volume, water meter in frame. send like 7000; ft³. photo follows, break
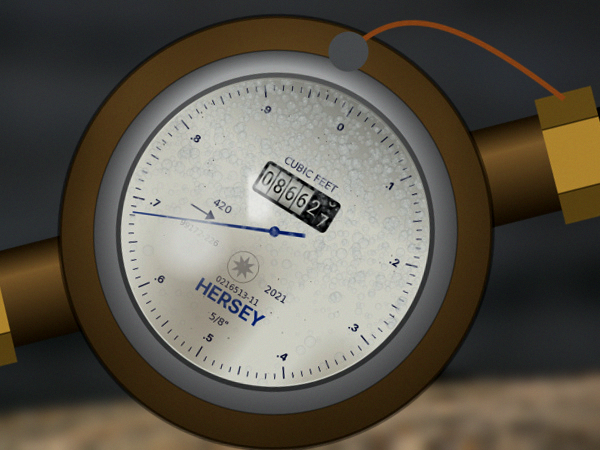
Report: 86626.68; ft³
